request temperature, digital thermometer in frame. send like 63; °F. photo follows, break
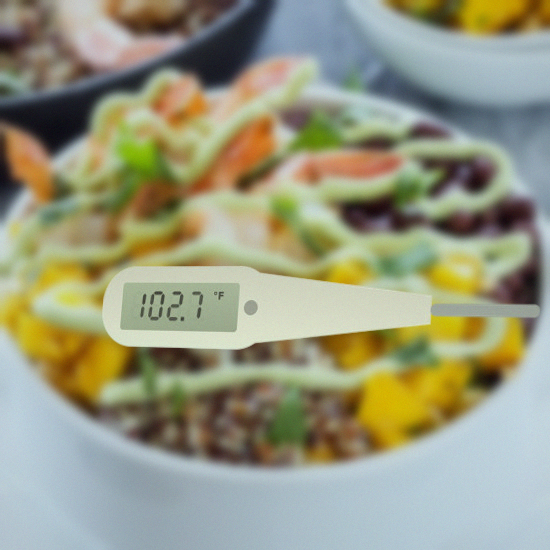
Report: 102.7; °F
